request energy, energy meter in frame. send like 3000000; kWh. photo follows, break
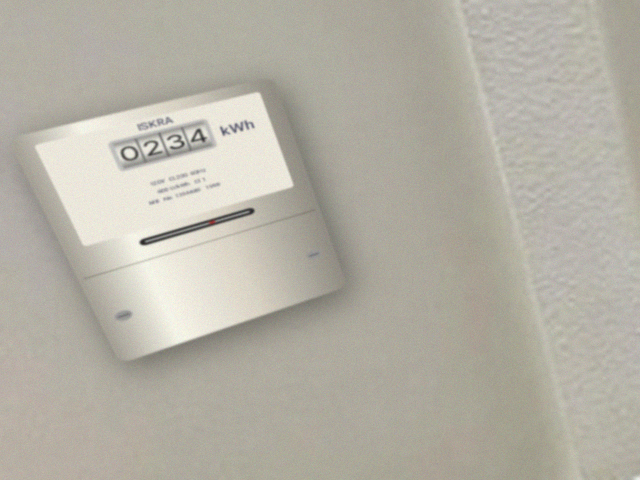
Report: 234; kWh
